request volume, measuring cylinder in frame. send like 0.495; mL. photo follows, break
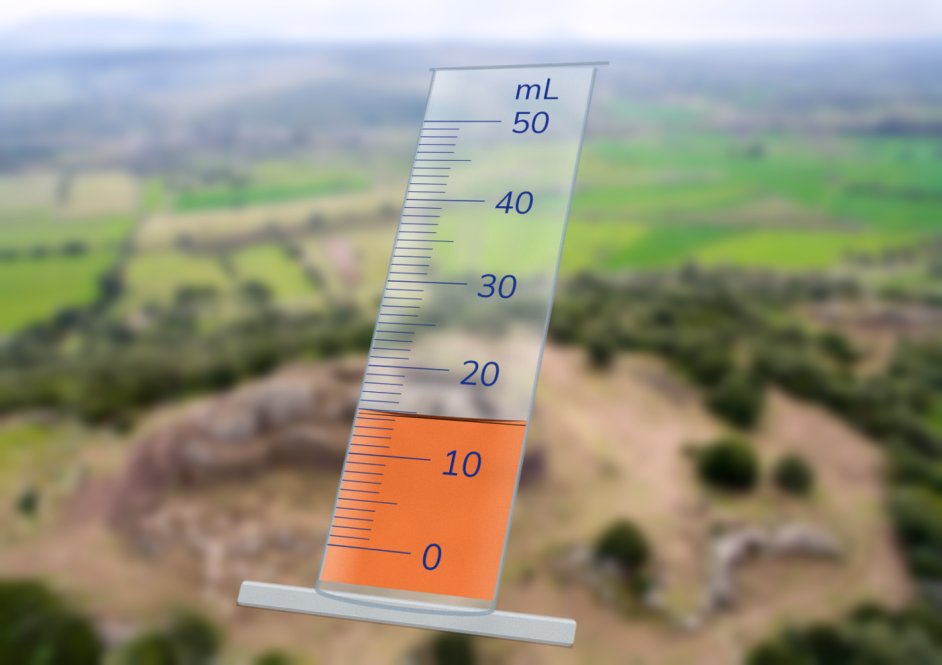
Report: 14.5; mL
